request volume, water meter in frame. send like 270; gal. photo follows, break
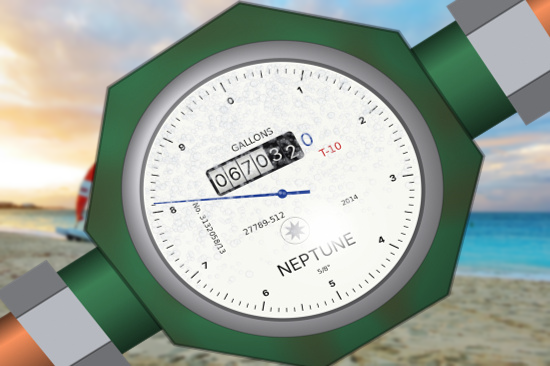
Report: 670318.1; gal
